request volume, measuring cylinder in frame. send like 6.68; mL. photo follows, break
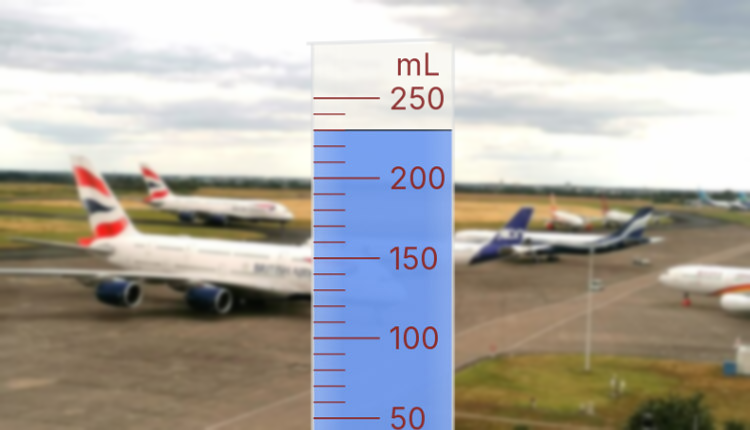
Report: 230; mL
